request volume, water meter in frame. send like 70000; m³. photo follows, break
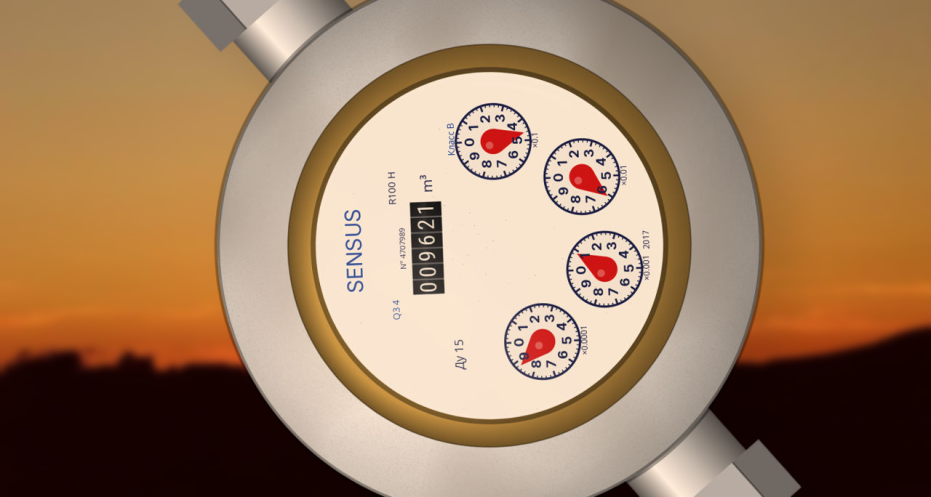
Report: 9621.4608; m³
